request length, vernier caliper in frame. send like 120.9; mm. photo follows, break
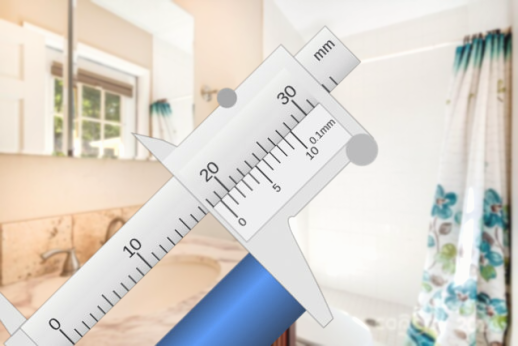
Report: 18.9; mm
